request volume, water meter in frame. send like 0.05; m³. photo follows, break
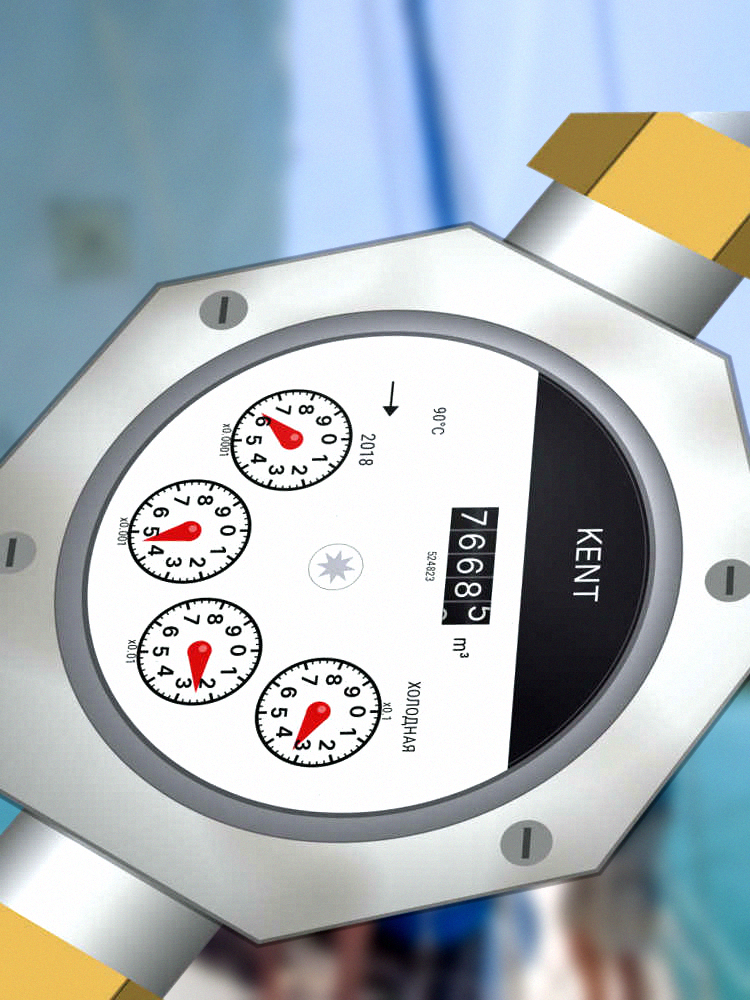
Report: 76685.3246; m³
